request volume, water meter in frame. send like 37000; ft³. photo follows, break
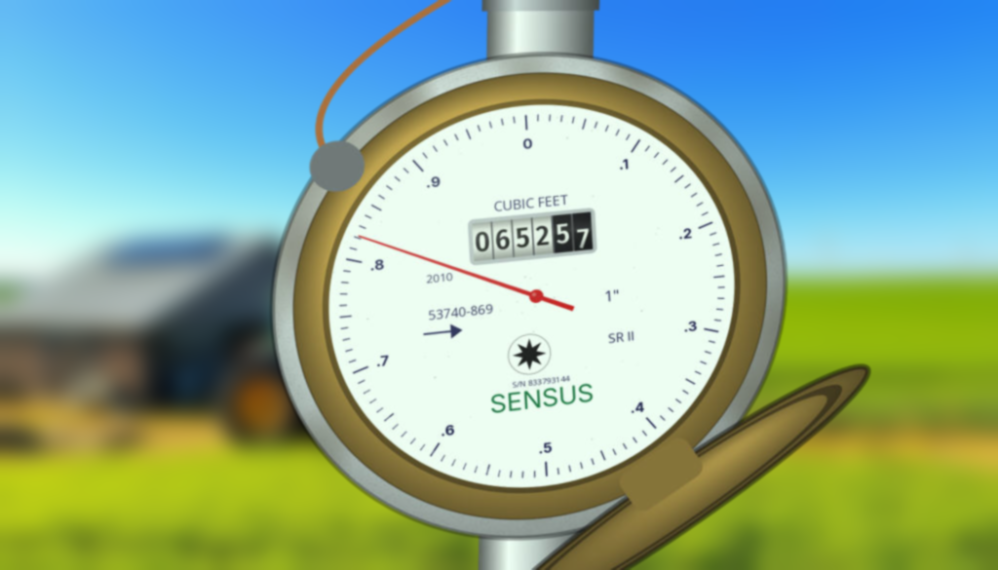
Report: 65256.82; ft³
